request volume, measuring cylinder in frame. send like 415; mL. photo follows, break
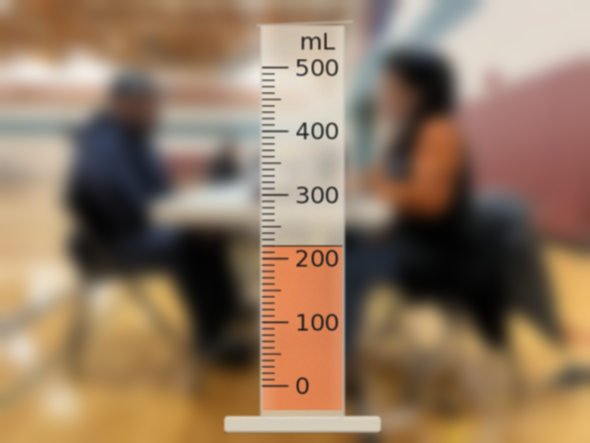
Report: 220; mL
